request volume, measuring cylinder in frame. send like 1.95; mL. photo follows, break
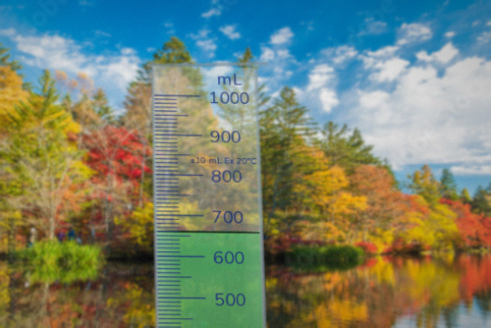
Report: 660; mL
